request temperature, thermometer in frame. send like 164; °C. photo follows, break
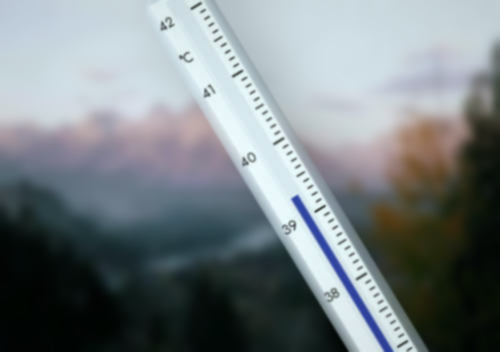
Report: 39.3; °C
